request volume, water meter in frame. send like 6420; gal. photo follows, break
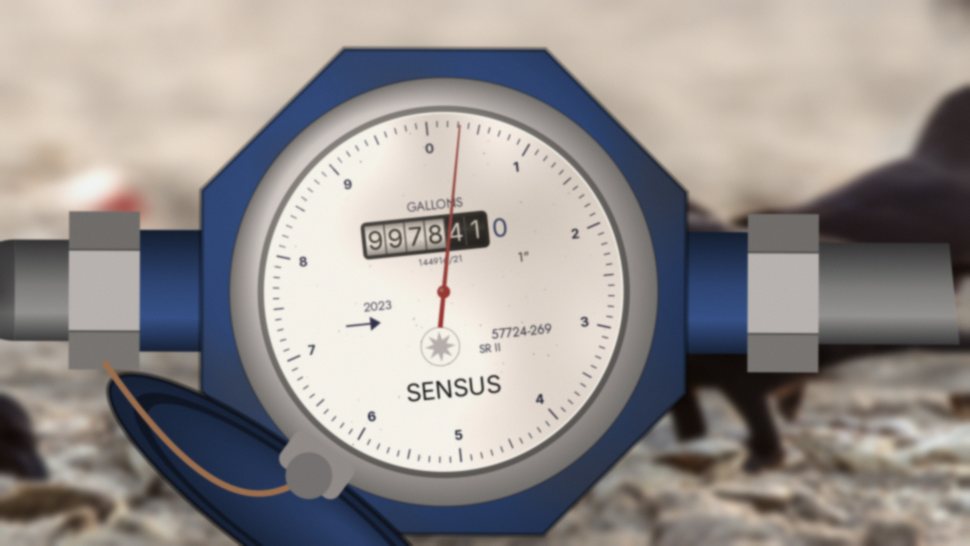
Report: 9978410.3; gal
